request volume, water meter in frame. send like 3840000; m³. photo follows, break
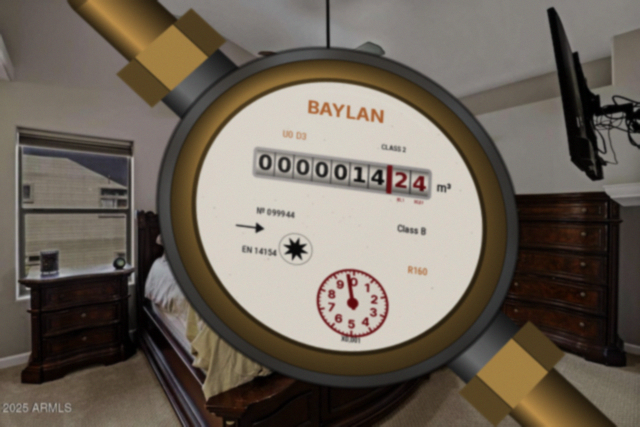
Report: 14.239; m³
